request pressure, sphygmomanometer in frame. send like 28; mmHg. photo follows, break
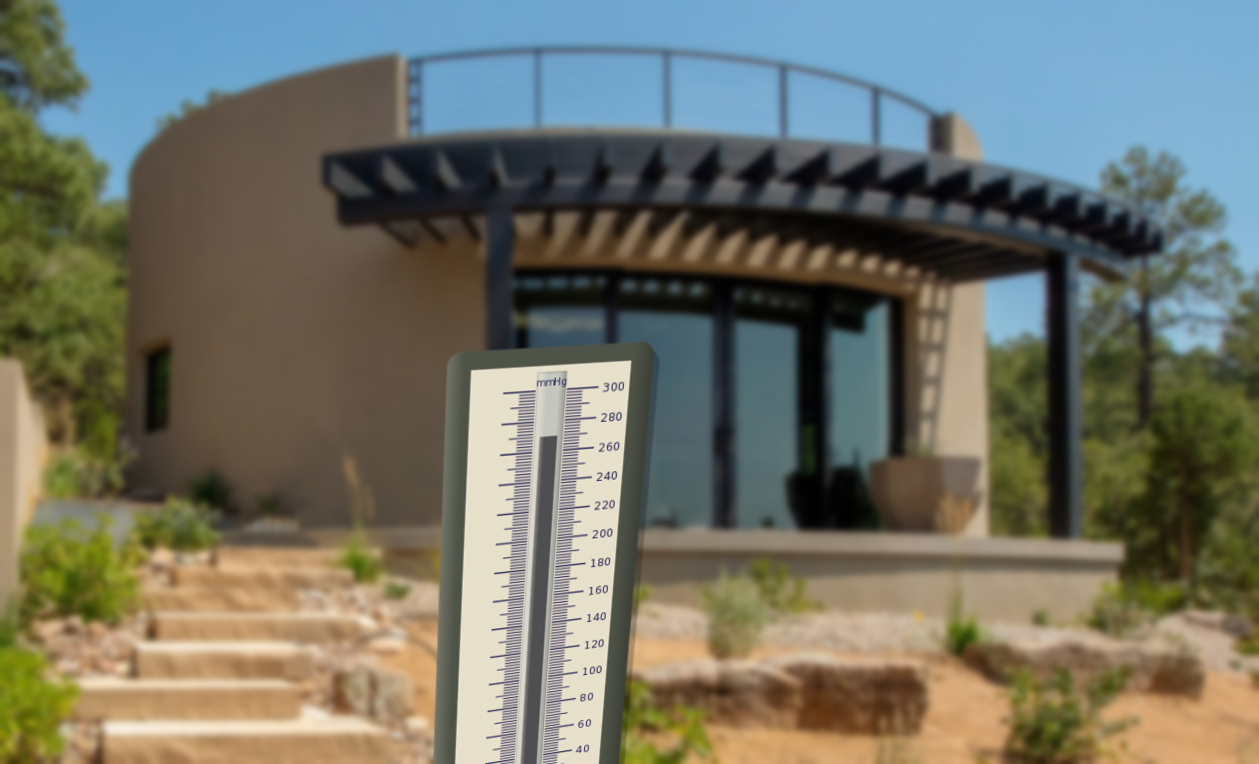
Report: 270; mmHg
